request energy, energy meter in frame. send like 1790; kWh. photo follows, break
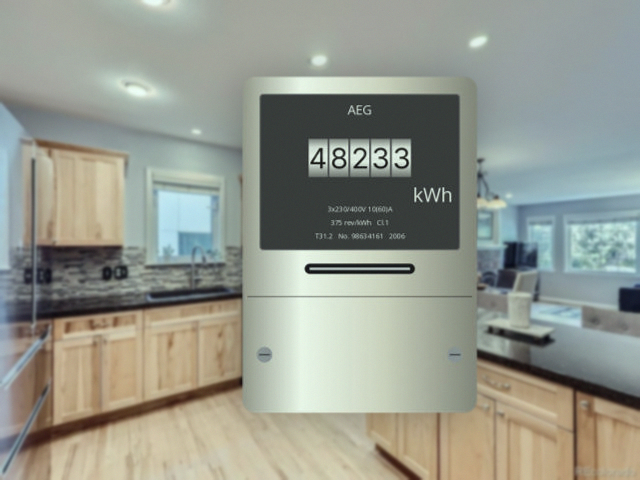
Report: 48233; kWh
